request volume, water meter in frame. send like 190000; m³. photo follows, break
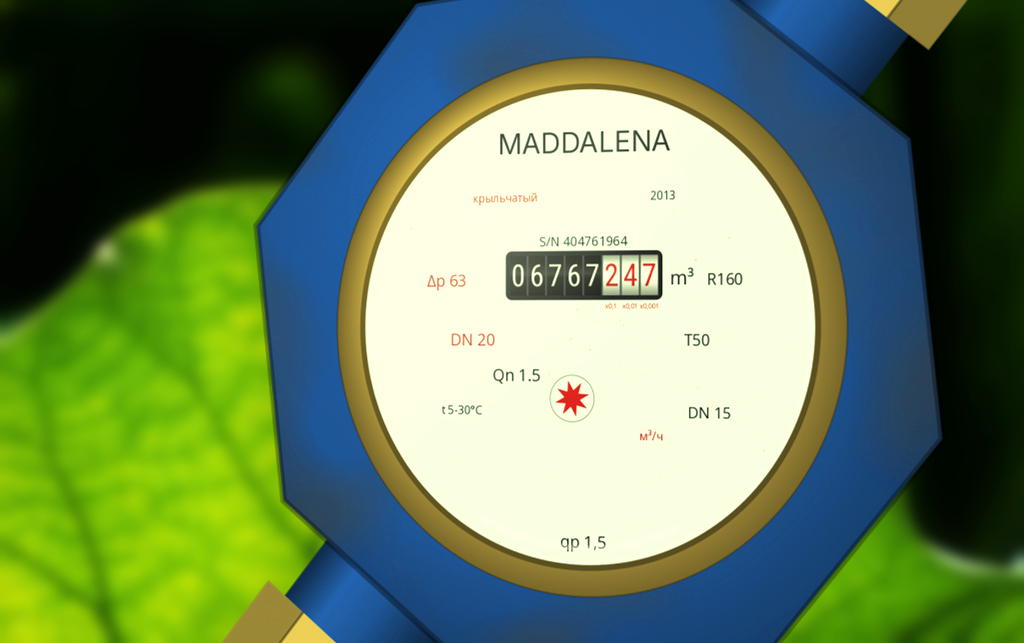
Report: 6767.247; m³
